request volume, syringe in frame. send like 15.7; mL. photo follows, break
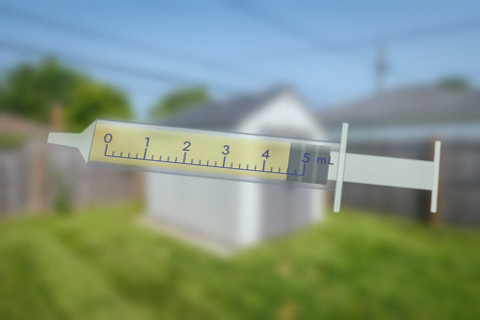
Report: 4.6; mL
